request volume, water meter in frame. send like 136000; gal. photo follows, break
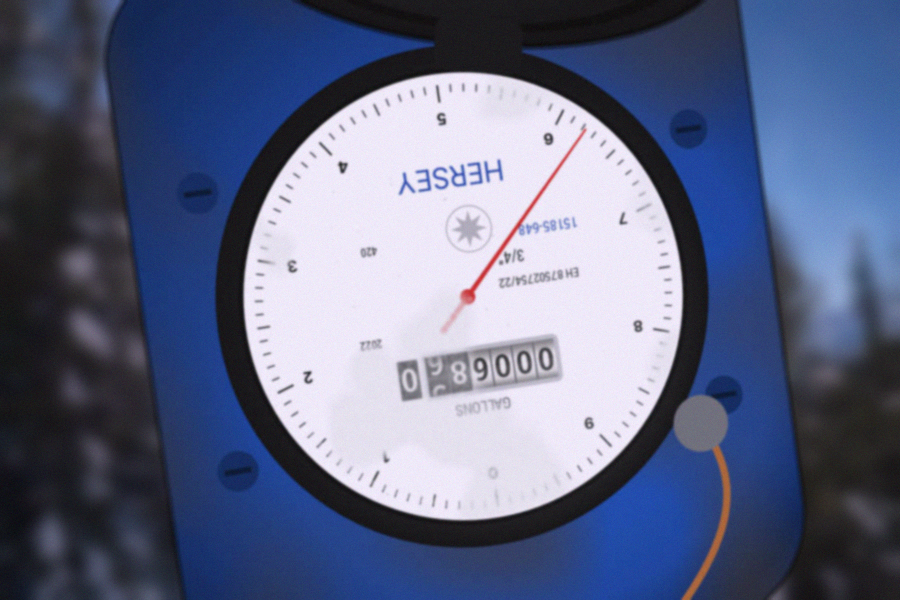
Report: 6856.2; gal
